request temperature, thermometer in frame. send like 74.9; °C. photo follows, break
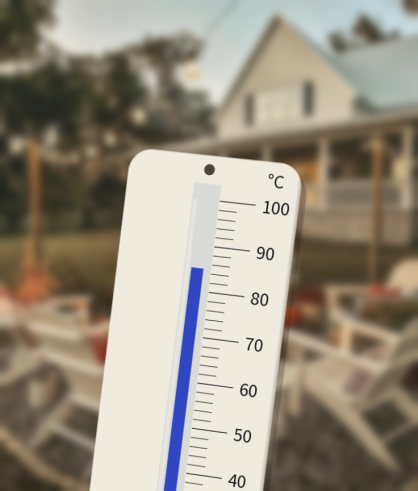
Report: 85; °C
